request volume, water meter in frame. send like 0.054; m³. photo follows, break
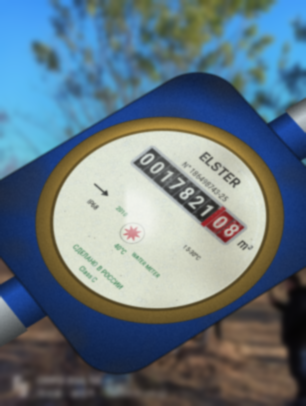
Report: 17821.08; m³
